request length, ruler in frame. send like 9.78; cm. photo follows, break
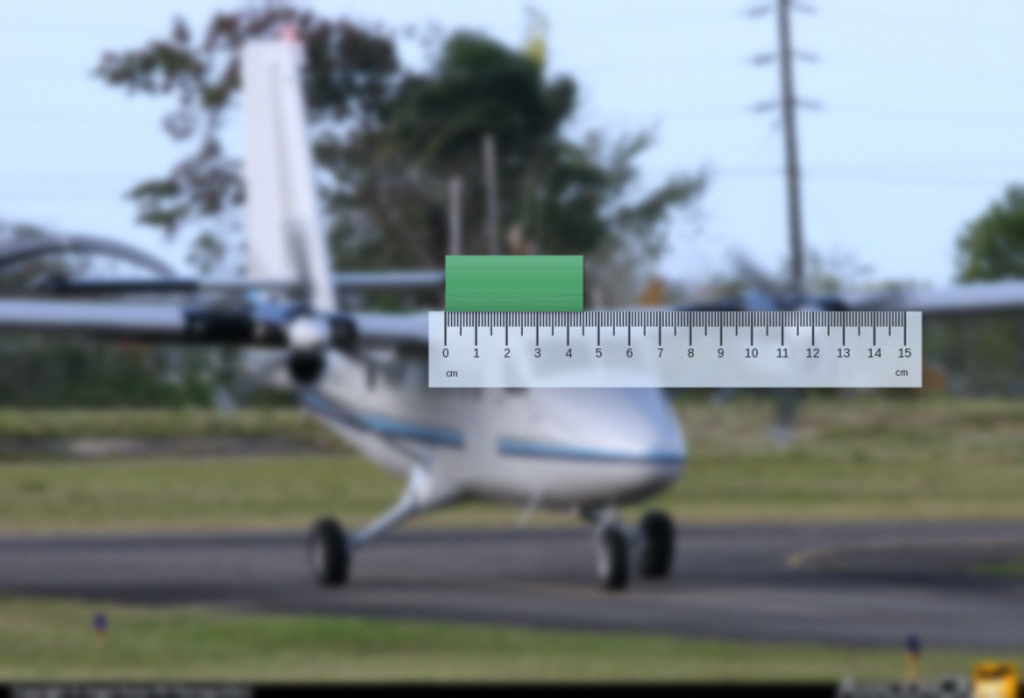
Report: 4.5; cm
